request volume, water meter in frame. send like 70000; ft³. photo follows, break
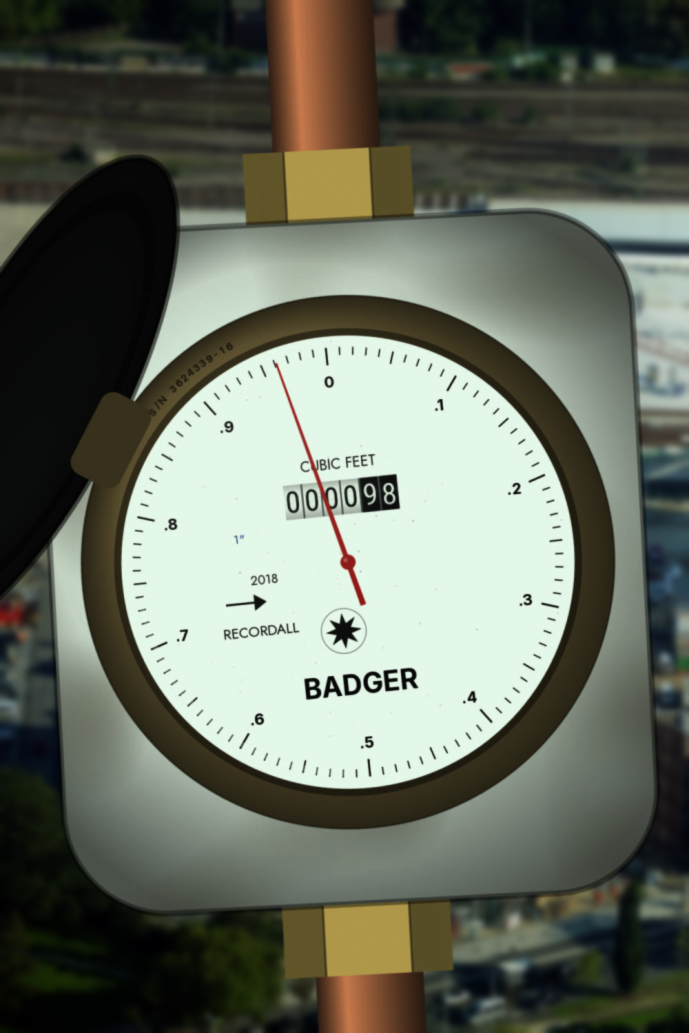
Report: 97.96; ft³
